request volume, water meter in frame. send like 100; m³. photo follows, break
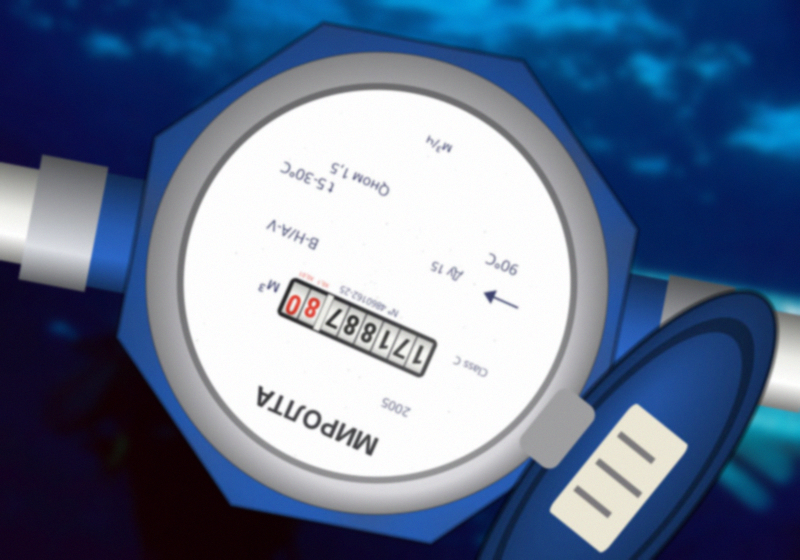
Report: 171887.80; m³
